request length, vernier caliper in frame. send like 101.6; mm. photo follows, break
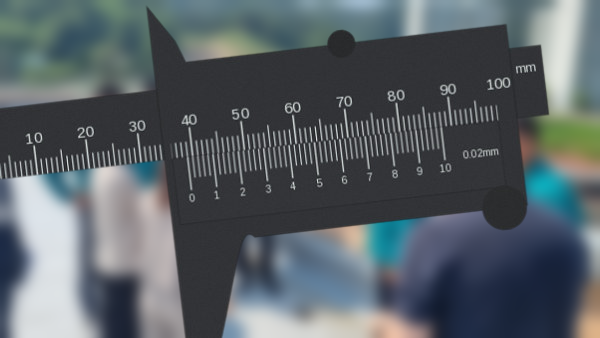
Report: 39.0; mm
